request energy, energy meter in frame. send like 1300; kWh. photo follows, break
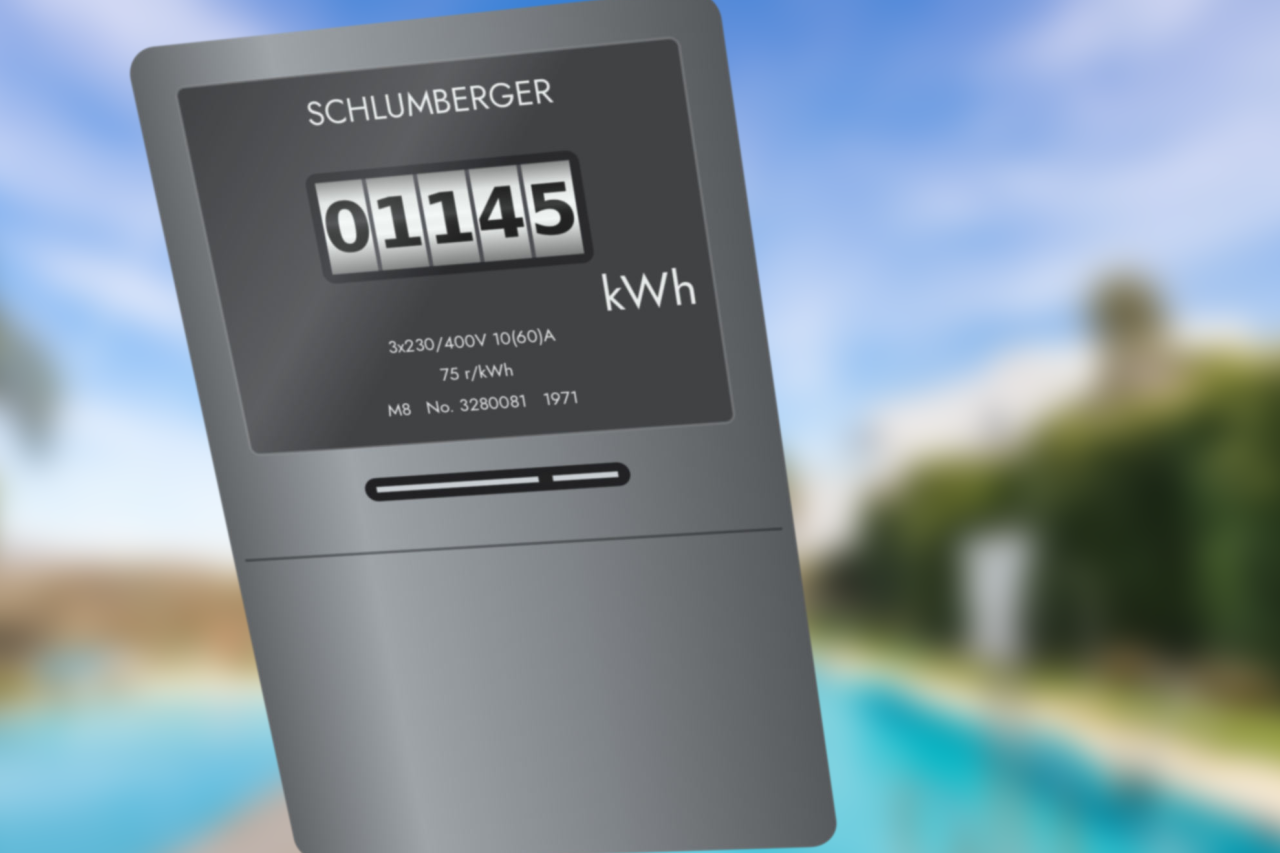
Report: 1145; kWh
